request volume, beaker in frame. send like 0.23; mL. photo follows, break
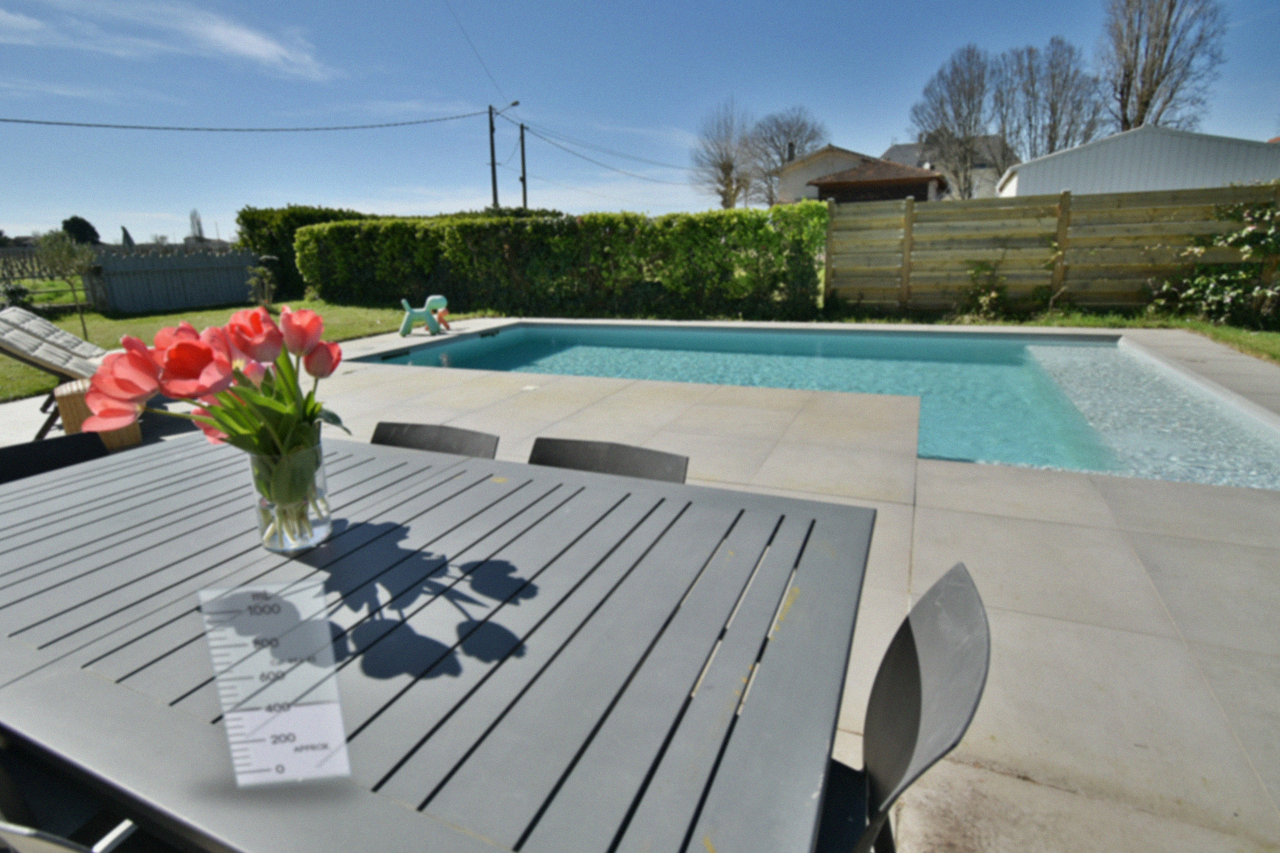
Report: 400; mL
